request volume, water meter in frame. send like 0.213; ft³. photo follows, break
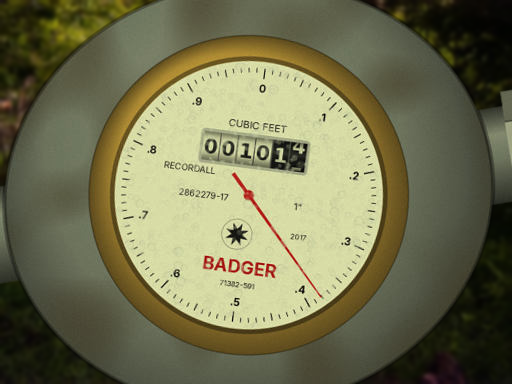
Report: 1014.38; ft³
